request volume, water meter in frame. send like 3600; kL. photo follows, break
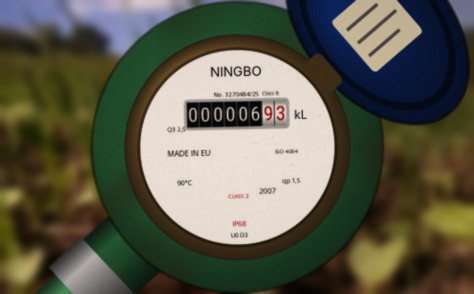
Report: 6.93; kL
